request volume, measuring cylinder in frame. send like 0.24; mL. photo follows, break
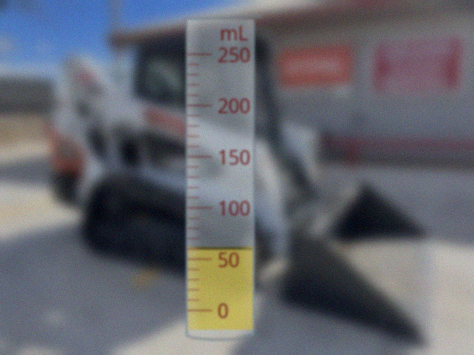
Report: 60; mL
